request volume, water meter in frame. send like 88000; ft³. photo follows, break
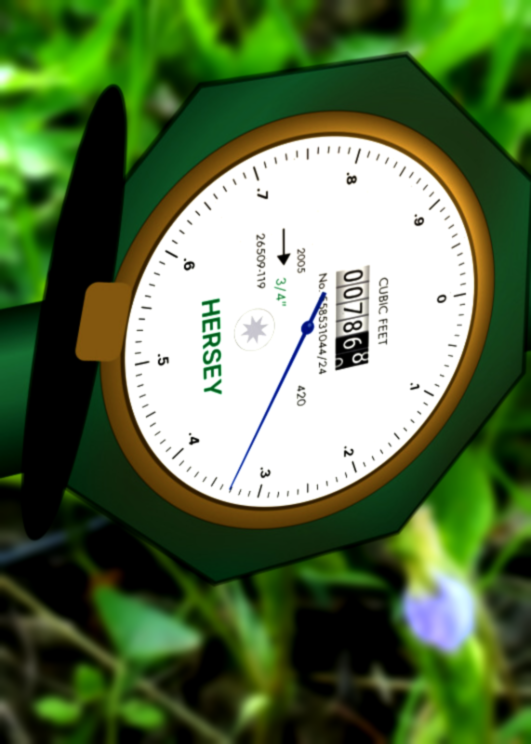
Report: 7868.33; ft³
